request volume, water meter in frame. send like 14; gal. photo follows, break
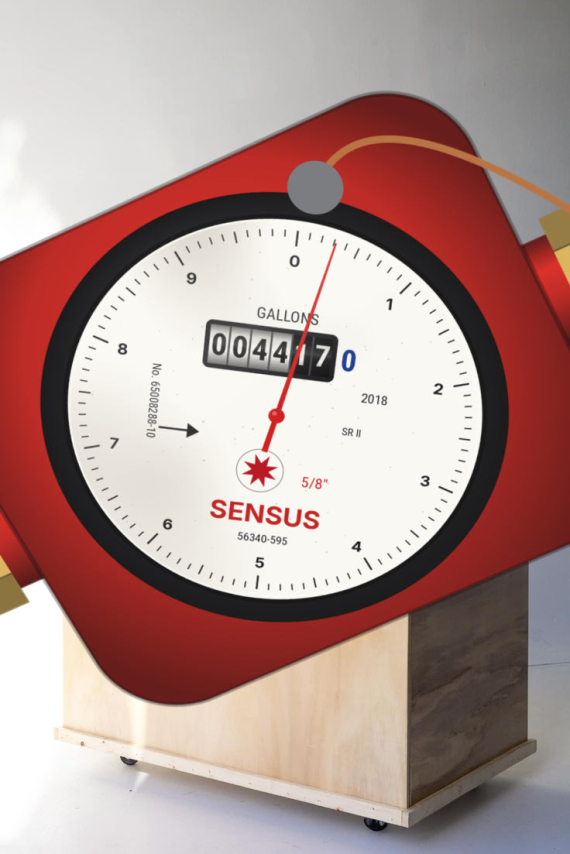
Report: 44170.3; gal
